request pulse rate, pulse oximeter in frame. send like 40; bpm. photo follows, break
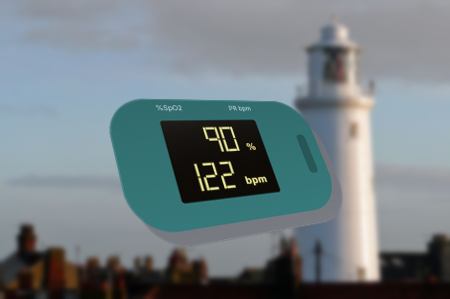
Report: 122; bpm
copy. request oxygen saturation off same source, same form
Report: 90; %
